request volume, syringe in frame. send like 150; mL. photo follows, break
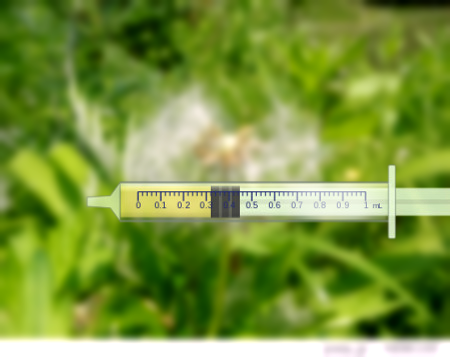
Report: 0.32; mL
